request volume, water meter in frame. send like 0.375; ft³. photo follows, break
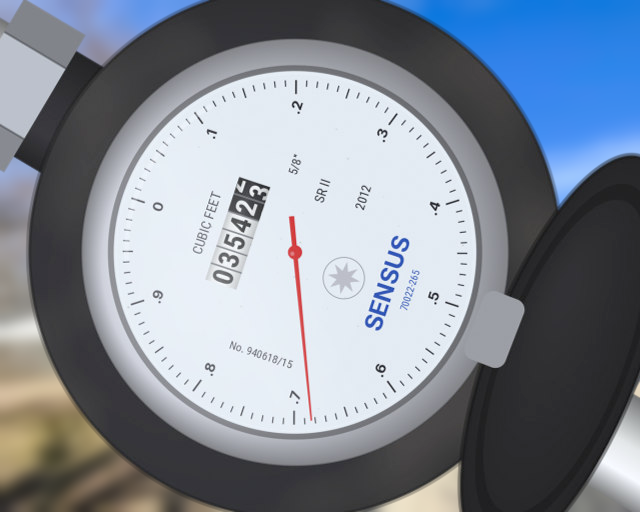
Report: 35422.68; ft³
